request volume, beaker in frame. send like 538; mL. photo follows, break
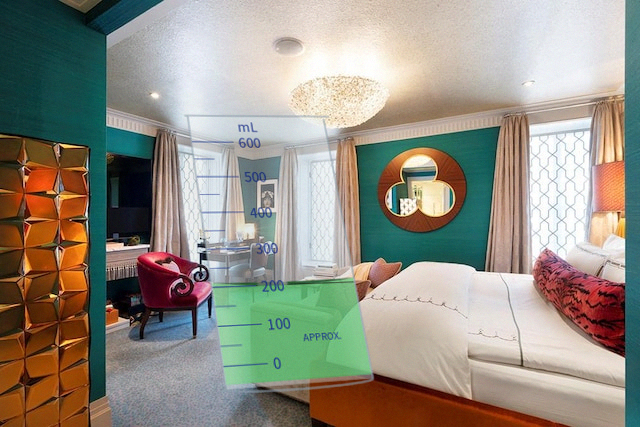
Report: 200; mL
